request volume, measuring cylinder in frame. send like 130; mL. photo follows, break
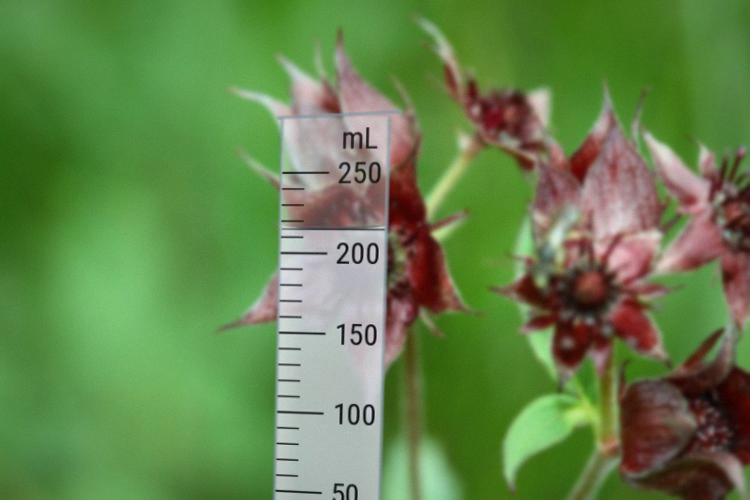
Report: 215; mL
